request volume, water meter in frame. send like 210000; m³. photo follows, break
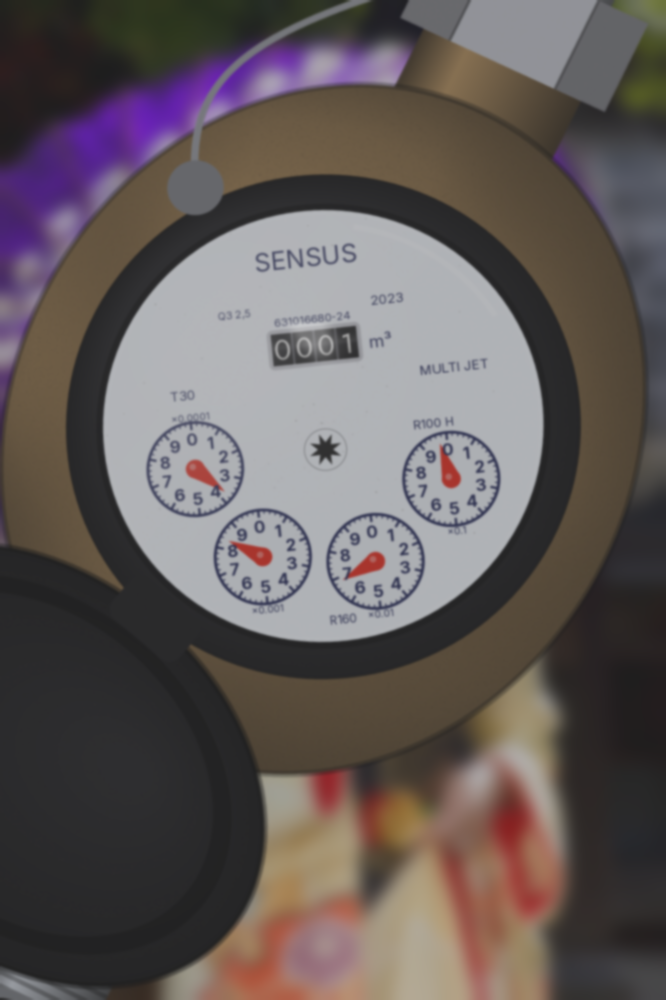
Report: 0.9683; m³
